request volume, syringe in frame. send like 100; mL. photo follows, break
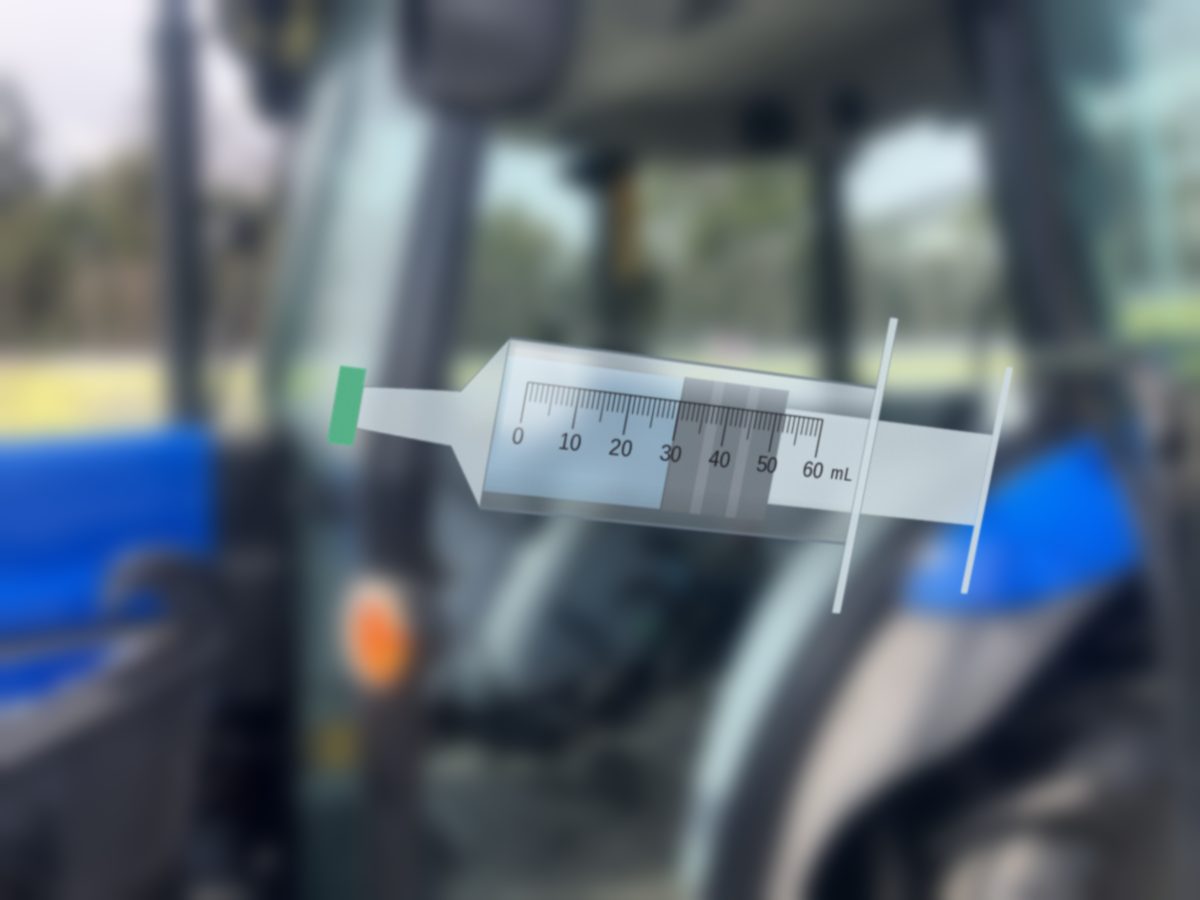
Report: 30; mL
